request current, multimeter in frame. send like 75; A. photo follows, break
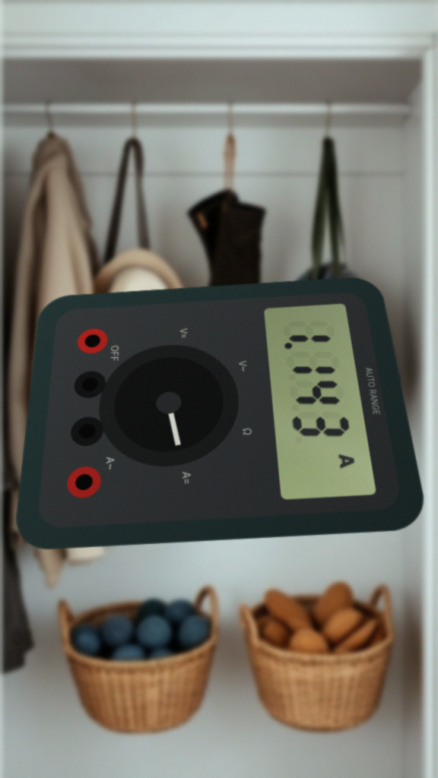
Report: 1.143; A
